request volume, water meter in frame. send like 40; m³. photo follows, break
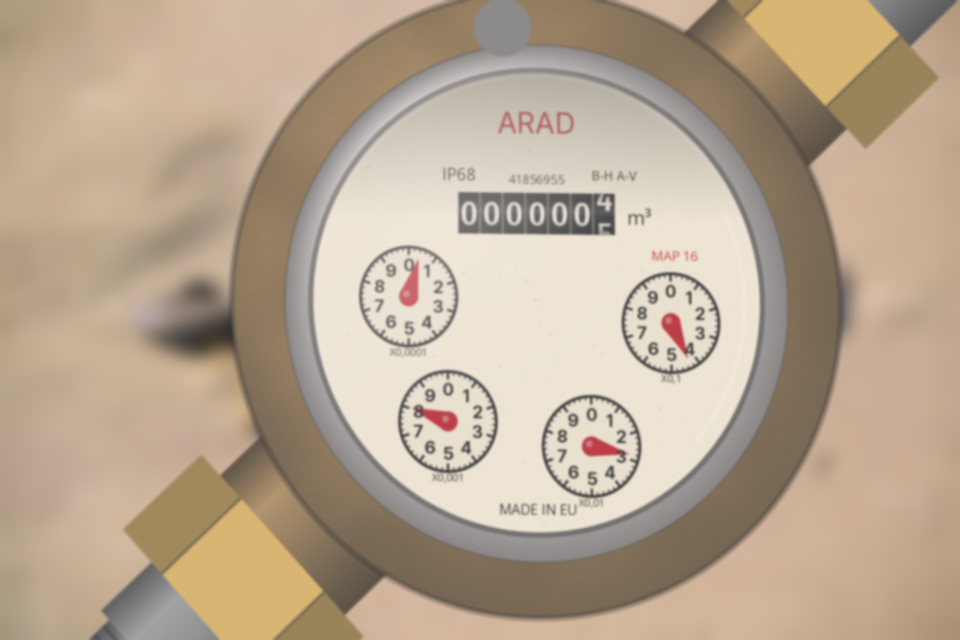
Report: 4.4280; m³
